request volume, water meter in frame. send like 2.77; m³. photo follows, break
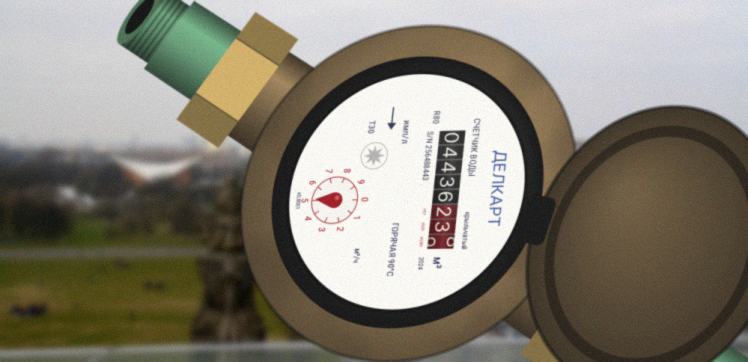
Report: 4436.2385; m³
